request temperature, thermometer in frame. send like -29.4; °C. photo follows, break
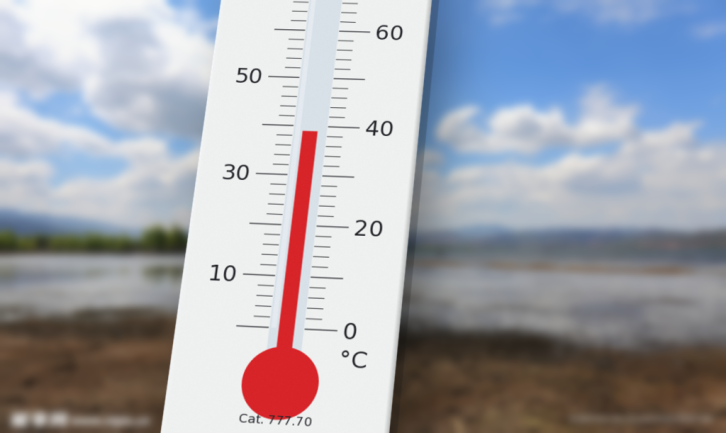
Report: 39; °C
